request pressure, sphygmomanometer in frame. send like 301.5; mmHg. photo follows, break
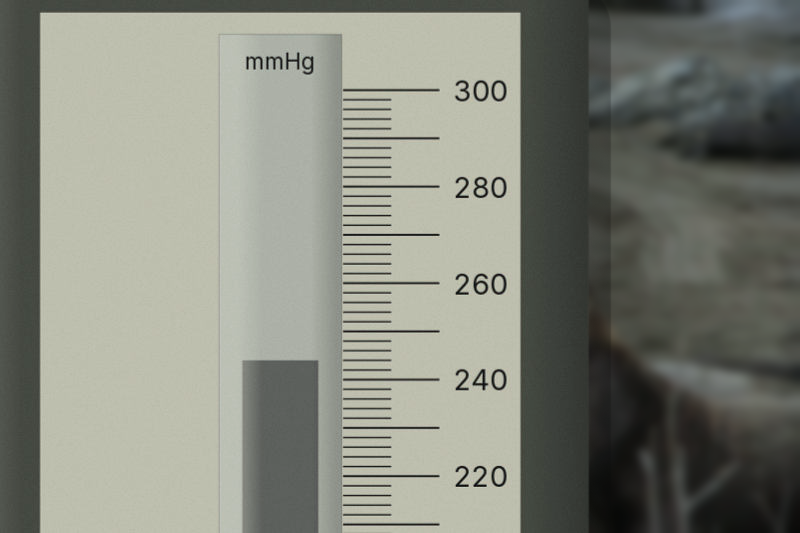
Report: 244; mmHg
